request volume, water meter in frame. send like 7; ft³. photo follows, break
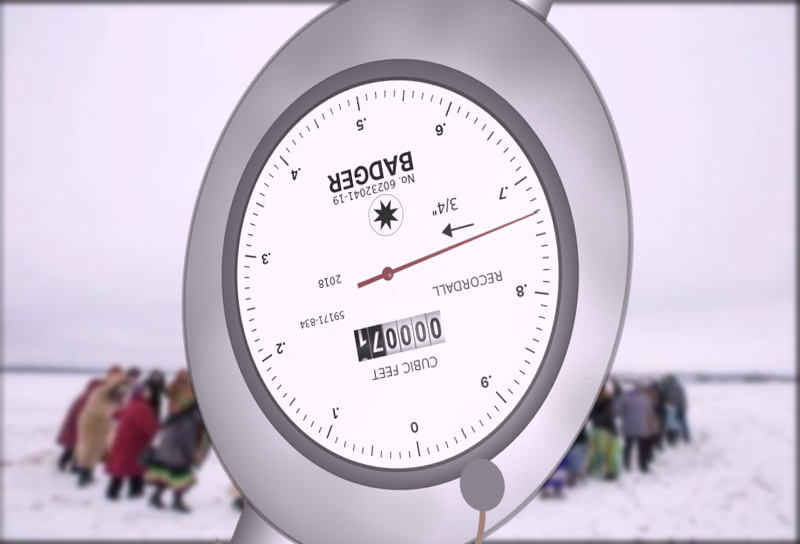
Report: 70.73; ft³
